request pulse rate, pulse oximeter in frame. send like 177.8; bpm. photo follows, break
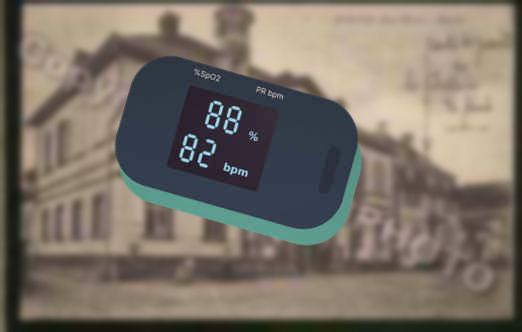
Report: 82; bpm
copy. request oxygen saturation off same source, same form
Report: 88; %
